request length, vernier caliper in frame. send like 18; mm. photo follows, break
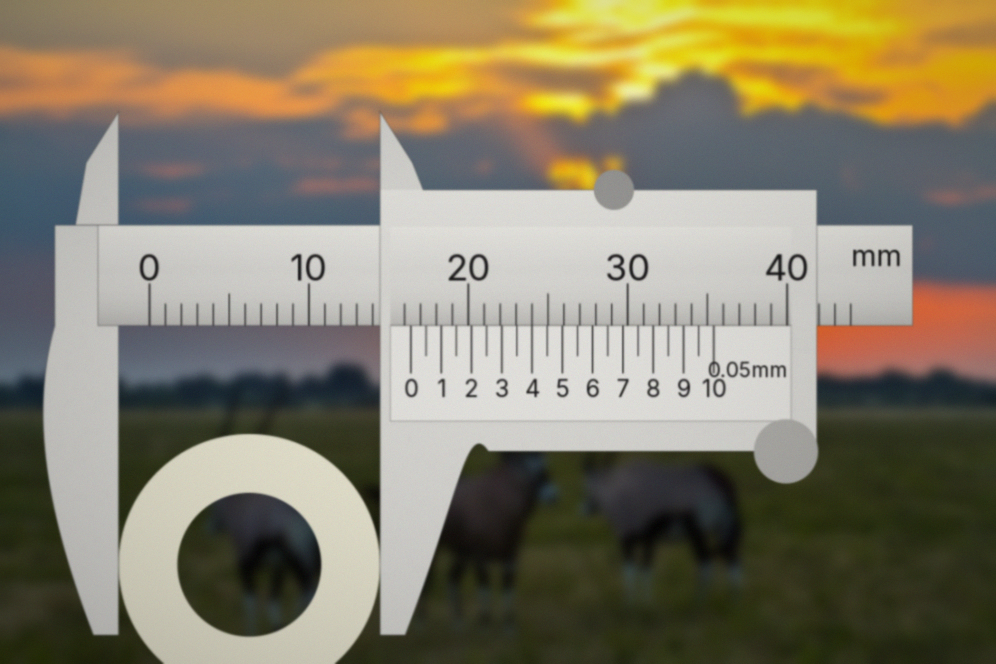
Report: 16.4; mm
